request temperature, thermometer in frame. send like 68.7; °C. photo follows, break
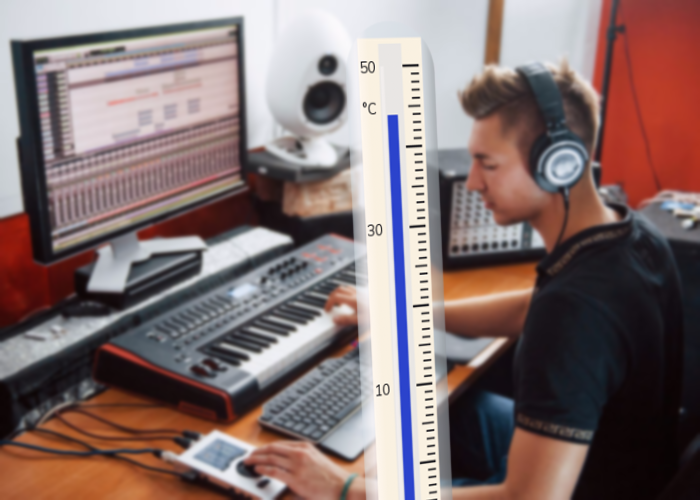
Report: 44; °C
